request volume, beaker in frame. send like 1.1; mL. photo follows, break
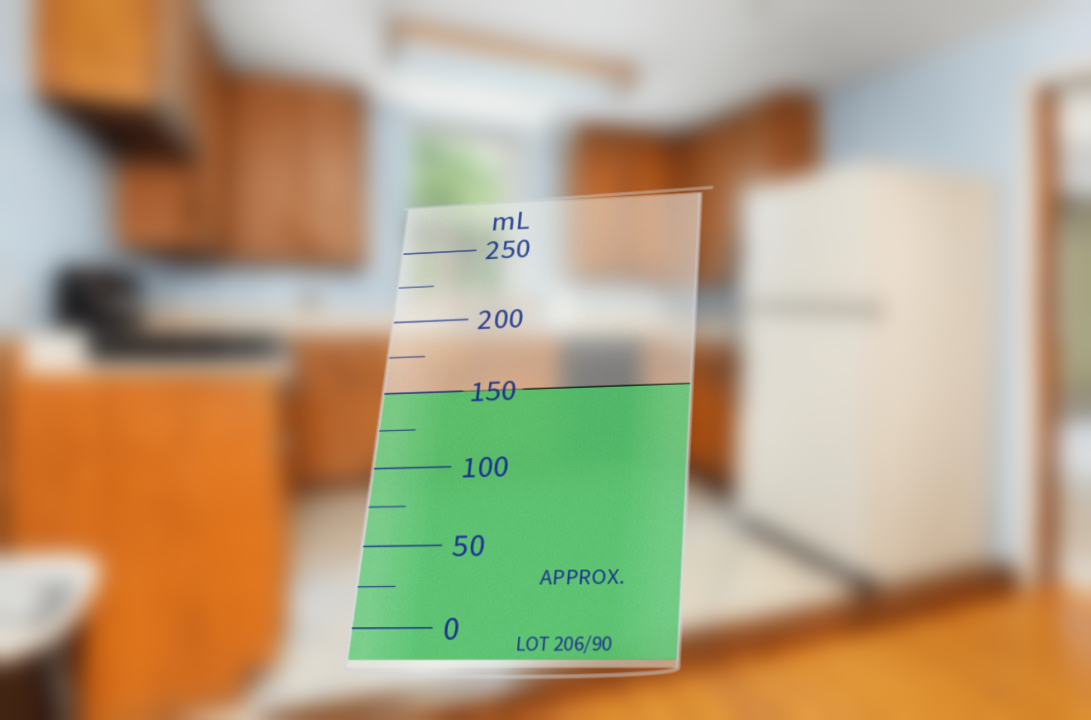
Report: 150; mL
